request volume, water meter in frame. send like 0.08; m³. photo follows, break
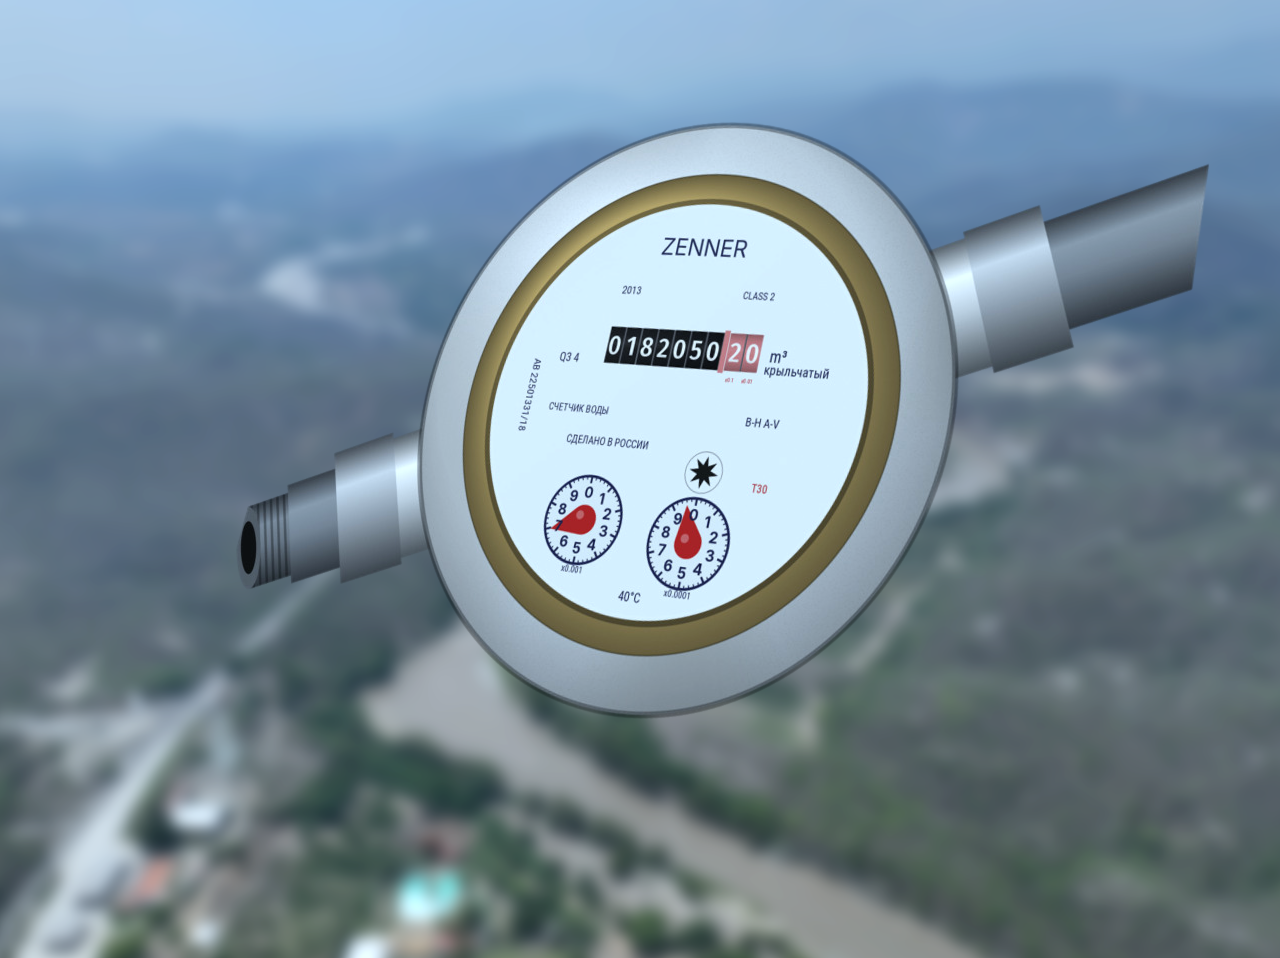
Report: 182050.2069; m³
